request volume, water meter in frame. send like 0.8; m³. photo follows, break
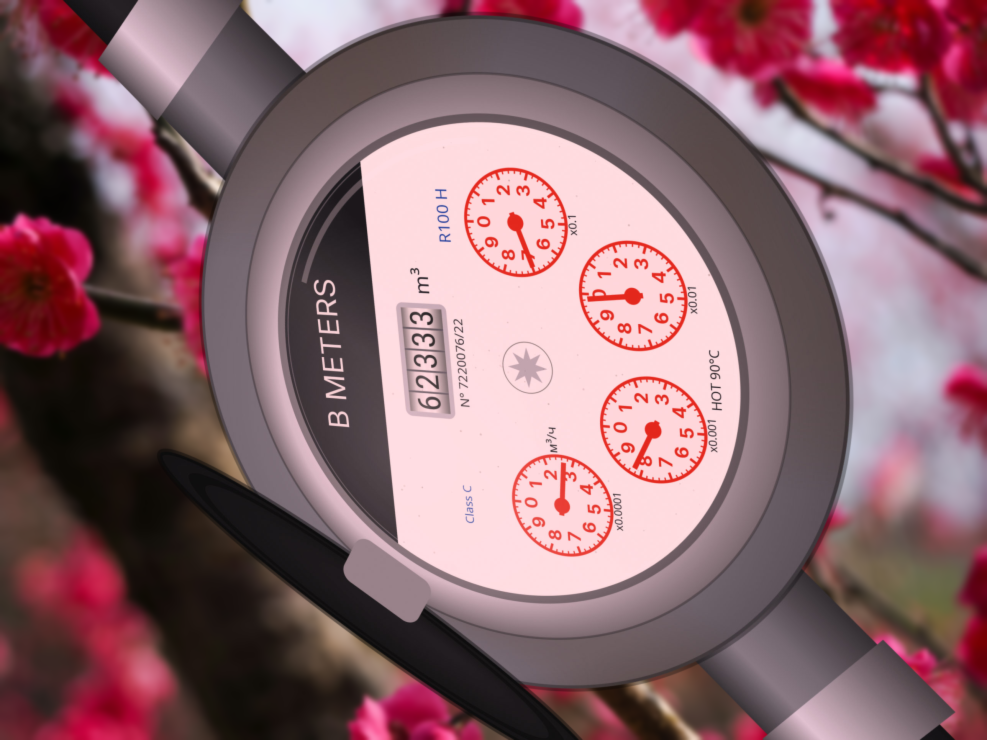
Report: 62333.6982; m³
